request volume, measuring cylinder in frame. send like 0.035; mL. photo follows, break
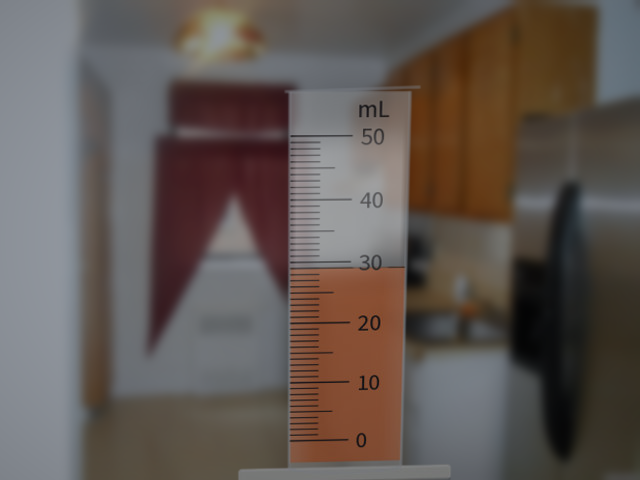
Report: 29; mL
